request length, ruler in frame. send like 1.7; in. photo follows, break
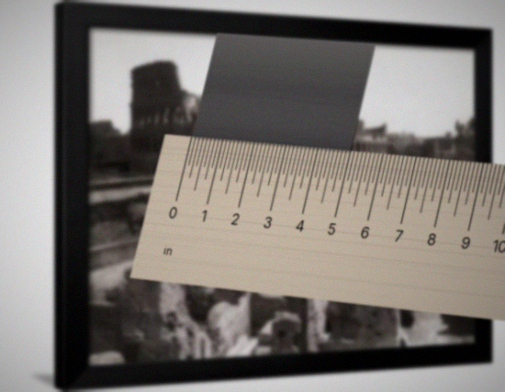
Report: 5; in
